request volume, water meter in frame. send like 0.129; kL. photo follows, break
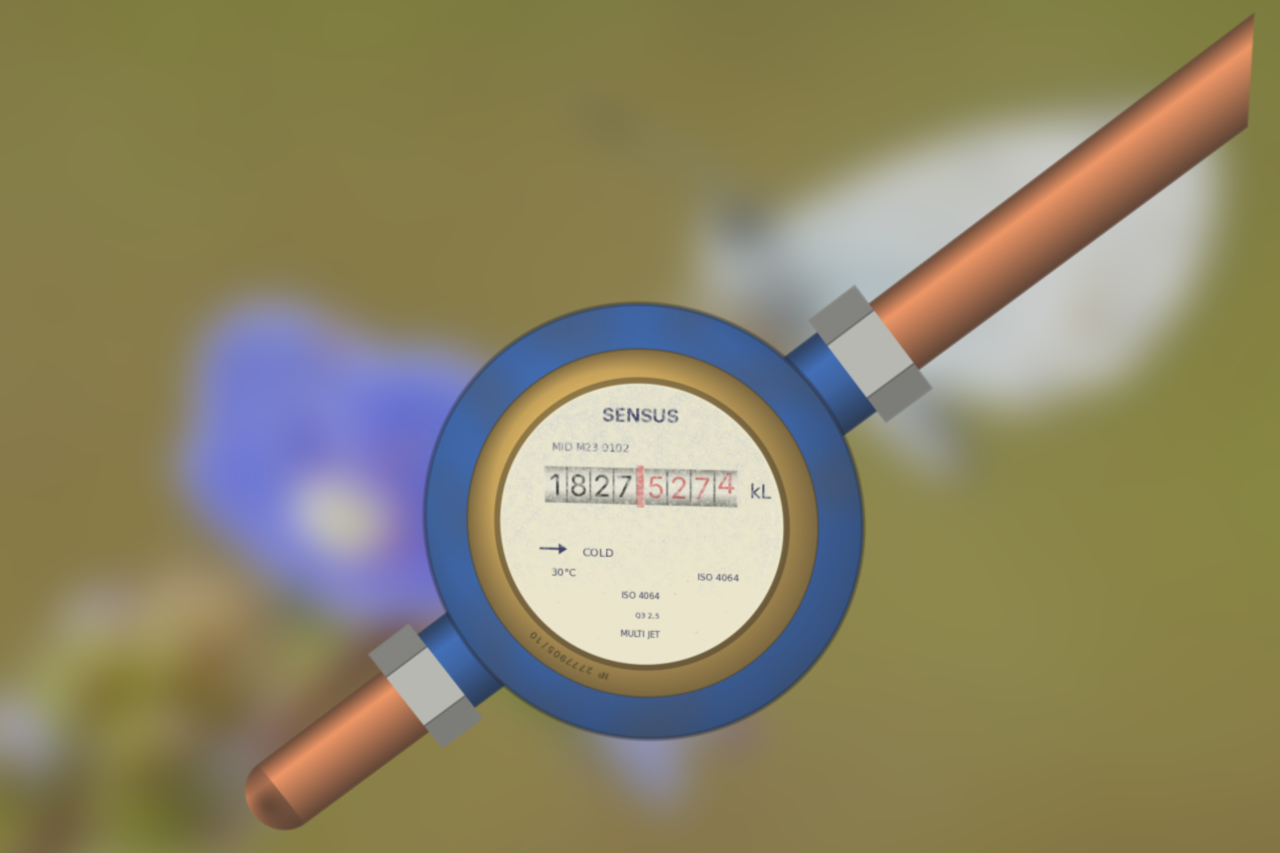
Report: 1827.5274; kL
